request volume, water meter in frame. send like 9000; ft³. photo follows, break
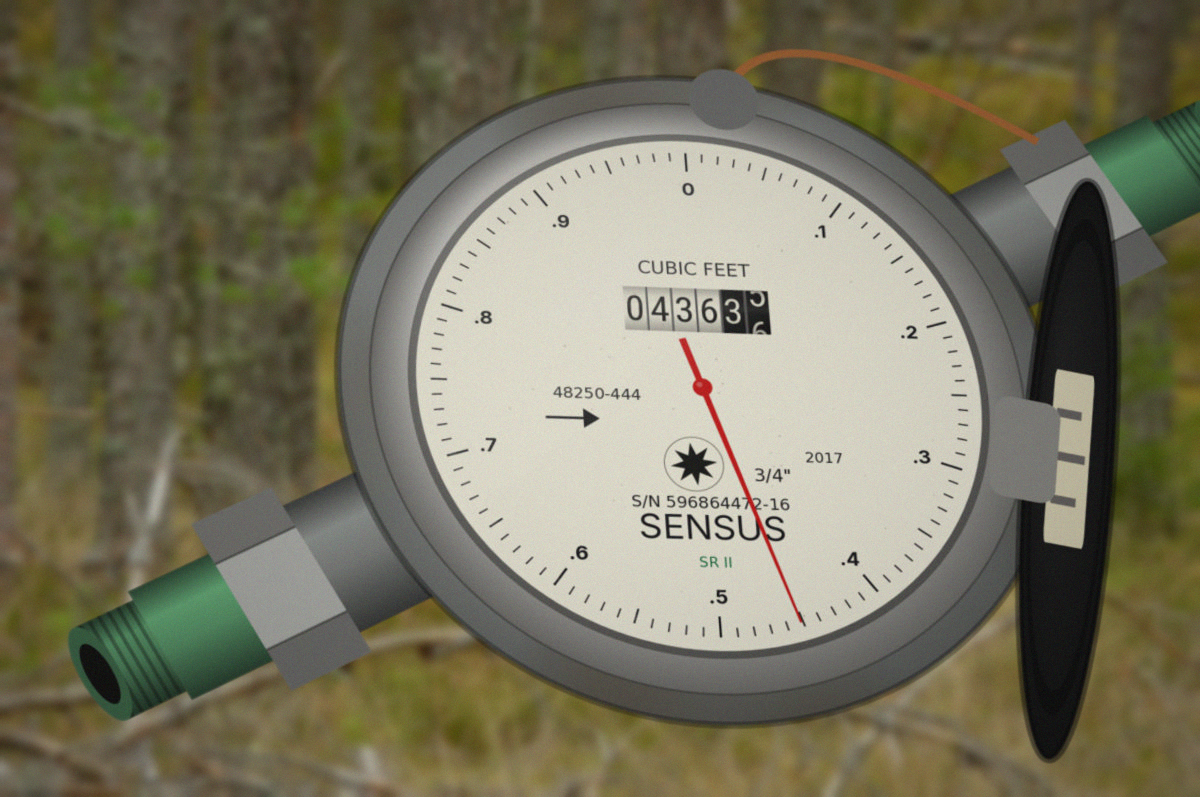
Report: 43635.45; ft³
